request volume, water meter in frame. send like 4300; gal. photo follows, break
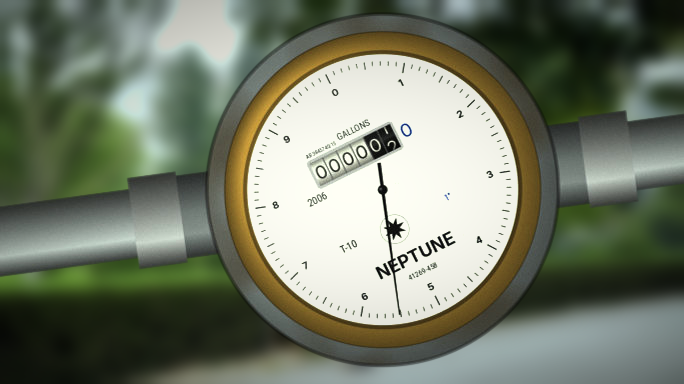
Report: 15.5; gal
